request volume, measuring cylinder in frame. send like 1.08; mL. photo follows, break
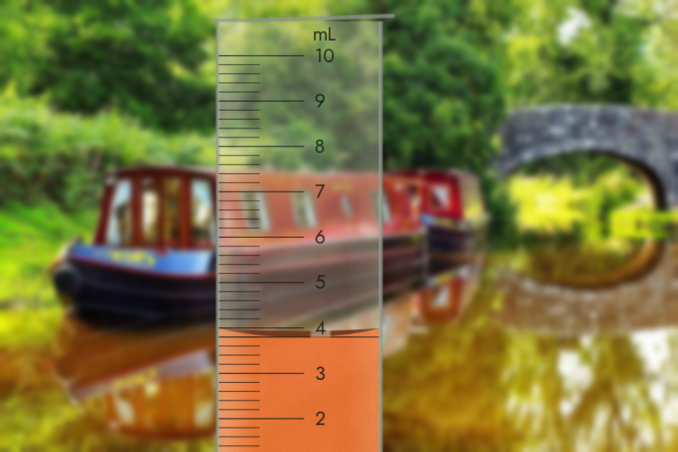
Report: 3.8; mL
